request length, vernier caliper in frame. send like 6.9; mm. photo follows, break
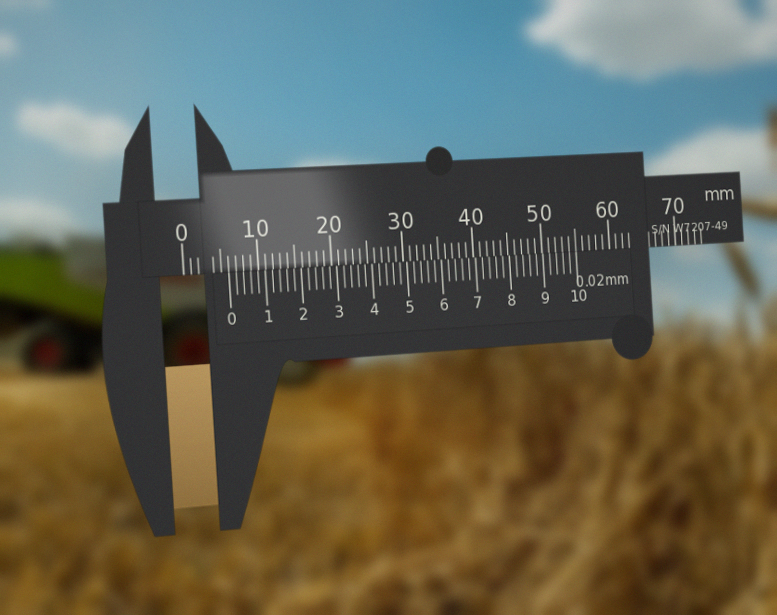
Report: 6.0; mm
